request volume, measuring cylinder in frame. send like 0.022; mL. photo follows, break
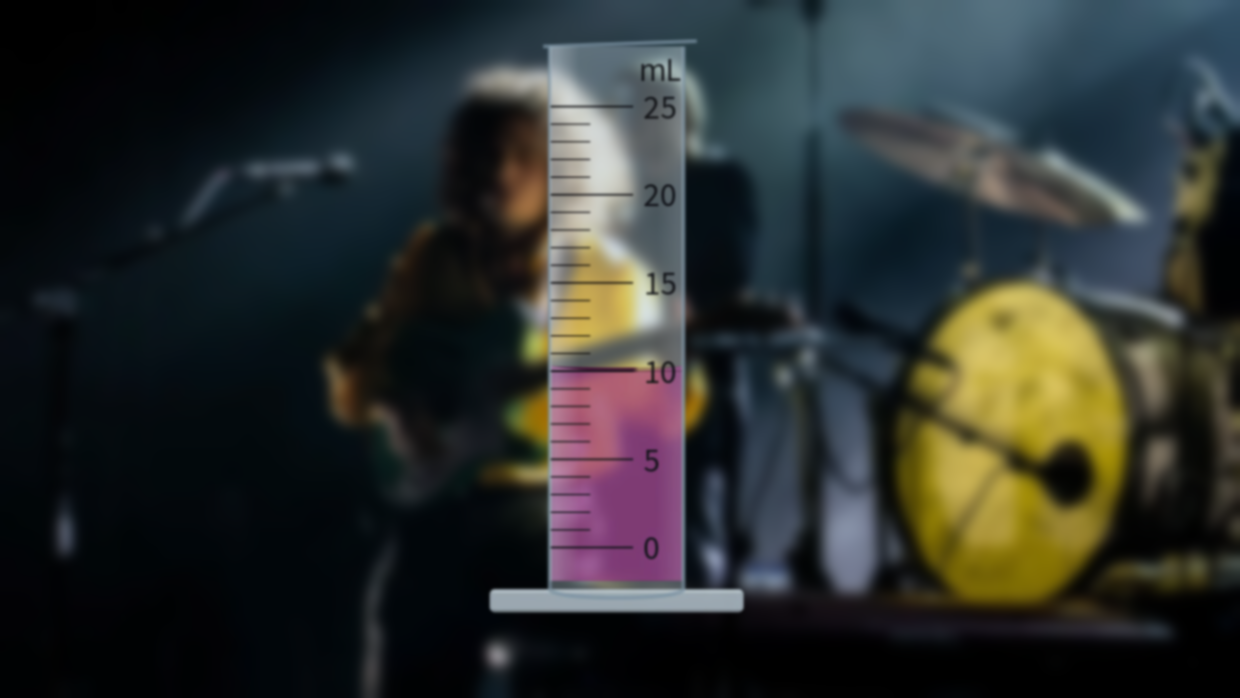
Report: 10; mL
